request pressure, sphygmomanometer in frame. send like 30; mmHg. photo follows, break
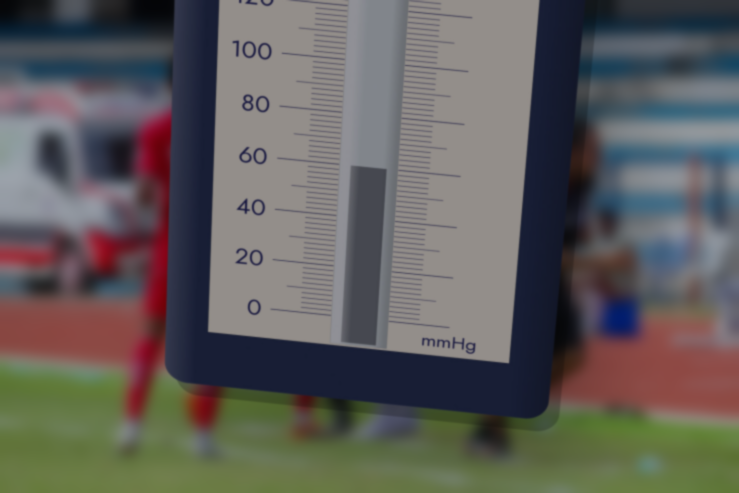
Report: 60; mmHg
